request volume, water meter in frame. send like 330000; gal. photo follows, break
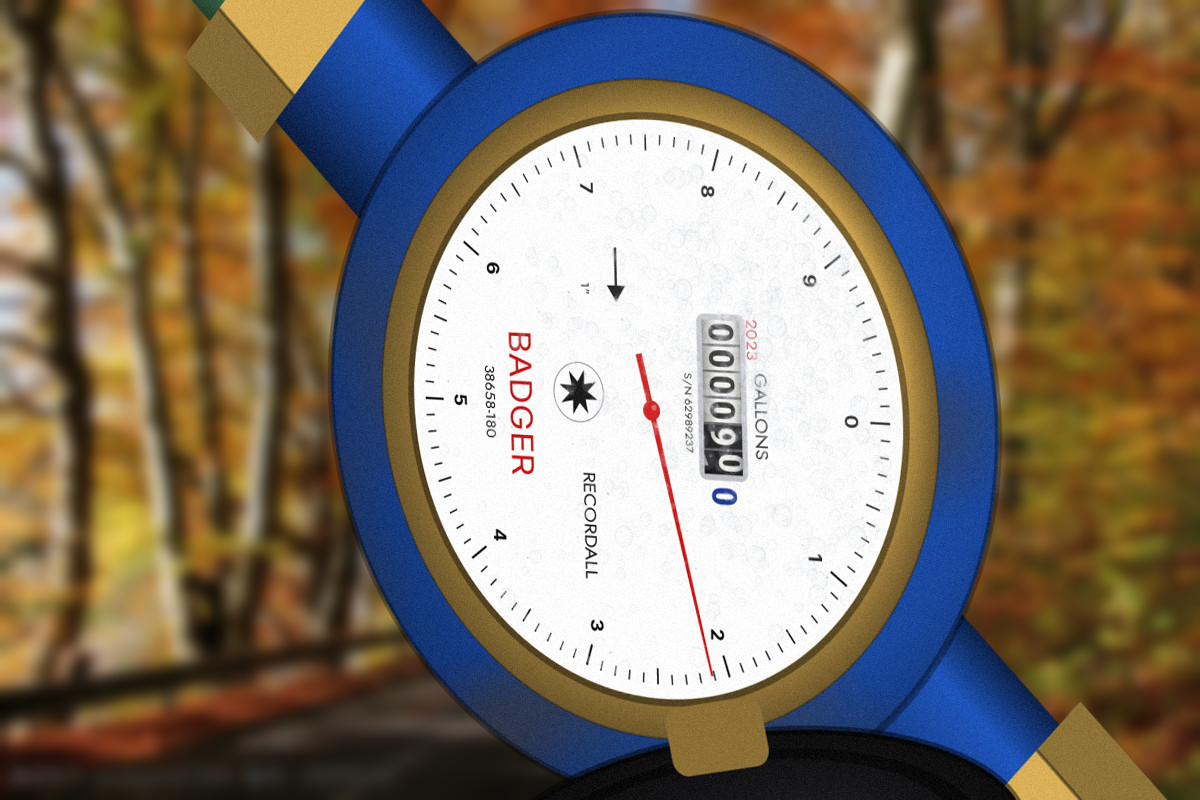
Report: 902.1; gal
